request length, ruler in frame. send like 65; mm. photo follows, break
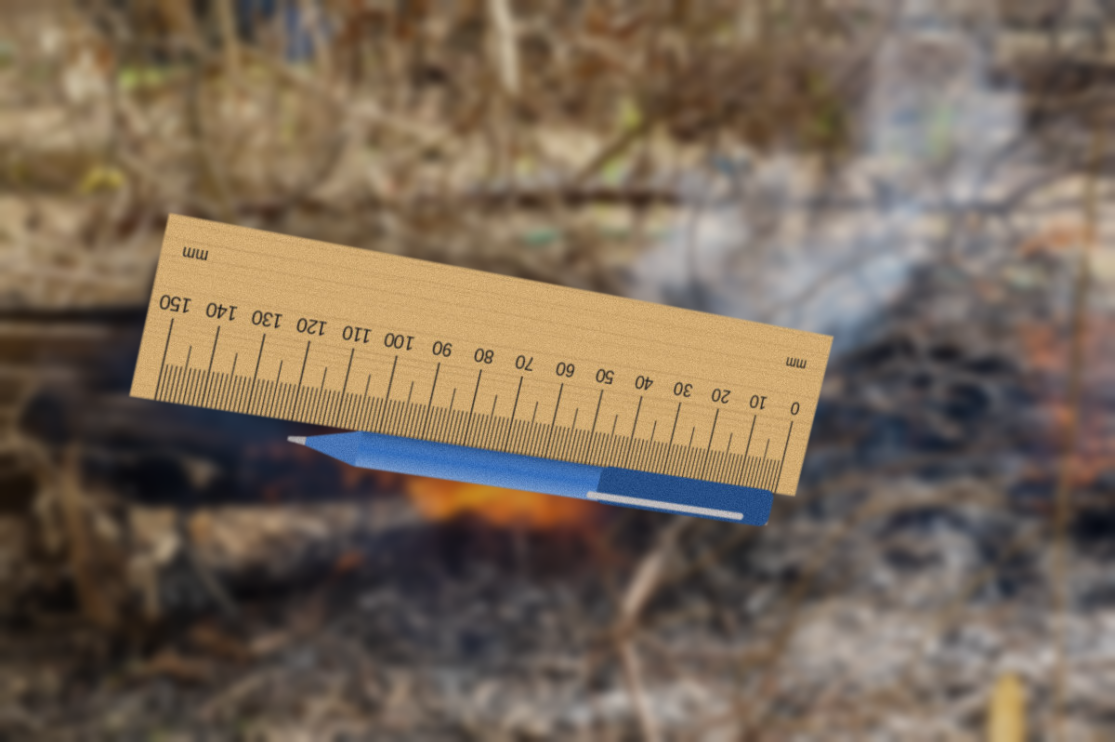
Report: 120; mm
